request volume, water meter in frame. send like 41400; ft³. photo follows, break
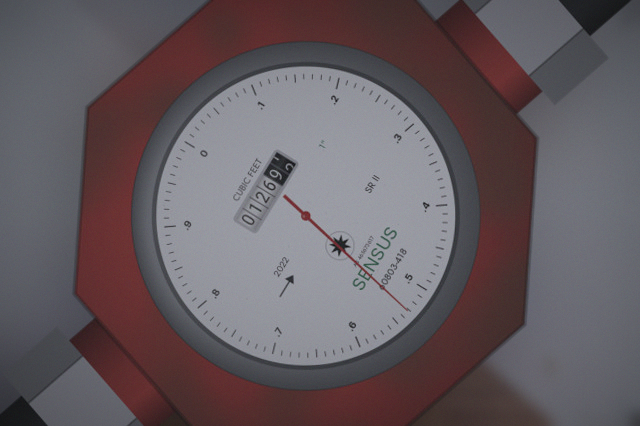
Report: 12691.53; ft³
